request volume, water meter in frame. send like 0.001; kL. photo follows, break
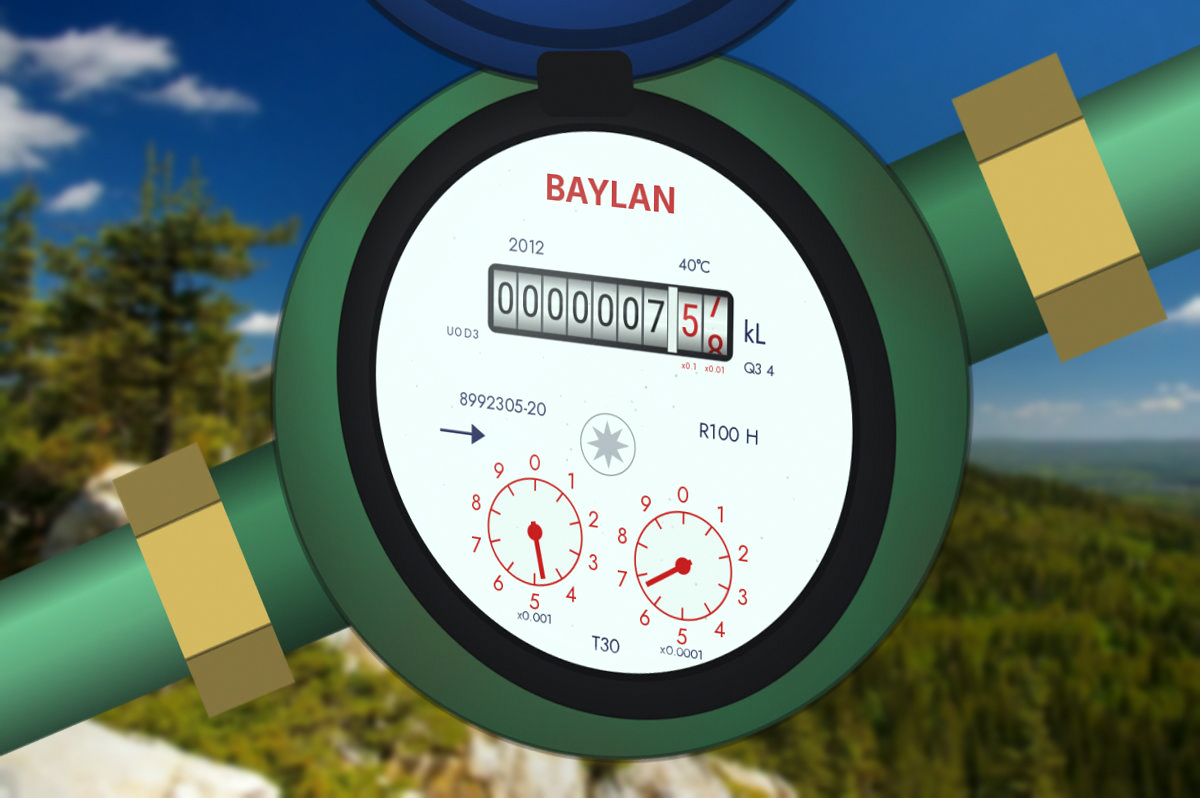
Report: 7.5746; kL
